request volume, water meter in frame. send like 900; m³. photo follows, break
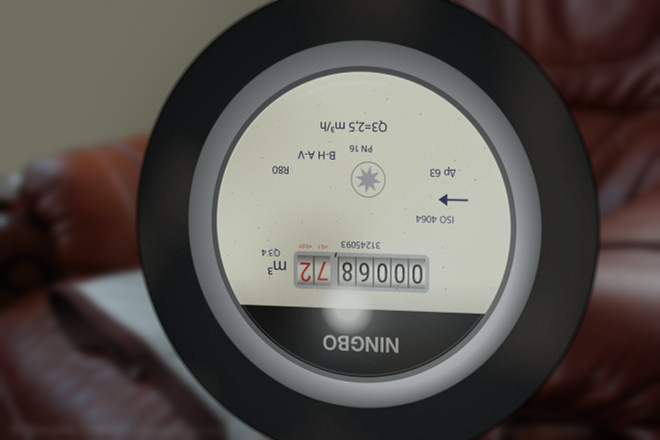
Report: 68.72; m³
